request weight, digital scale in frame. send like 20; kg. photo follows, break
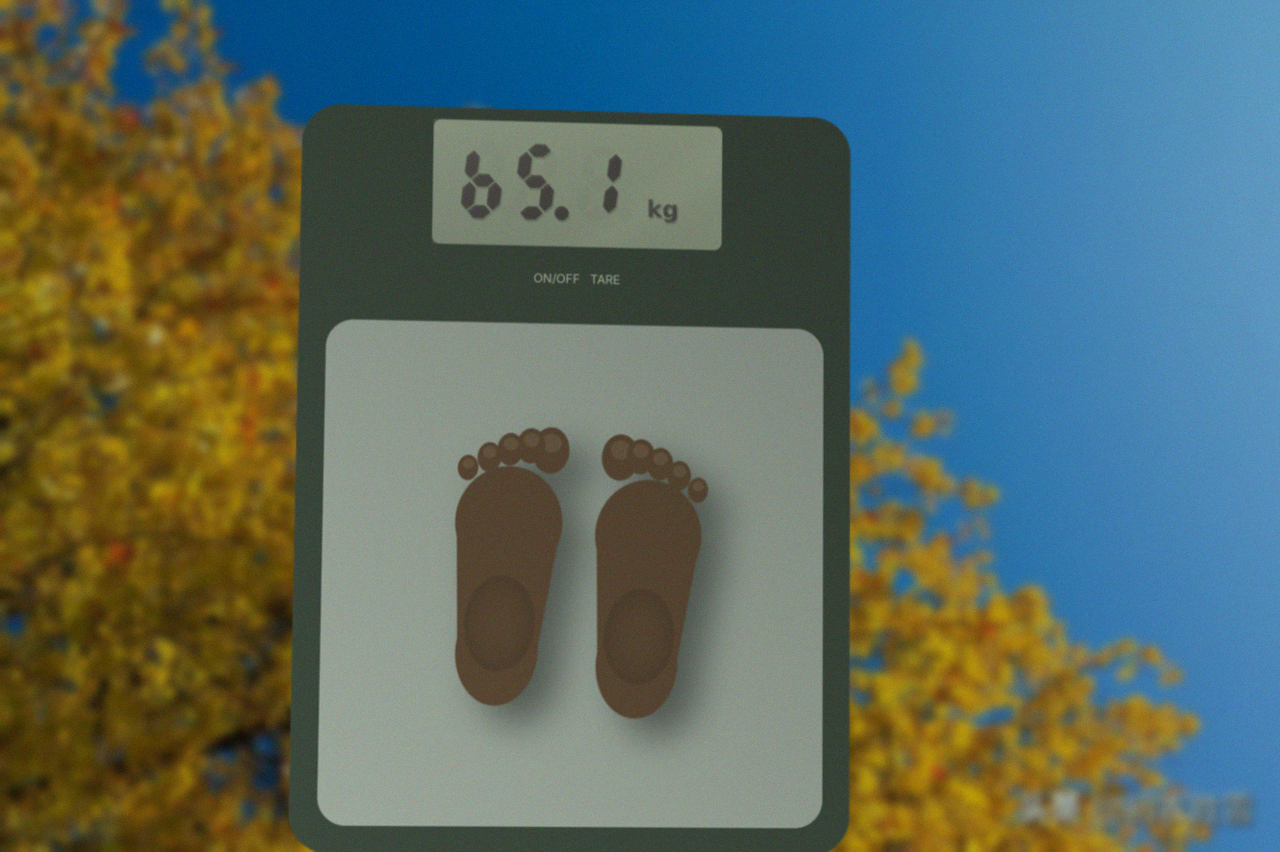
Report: 65.1; kg
